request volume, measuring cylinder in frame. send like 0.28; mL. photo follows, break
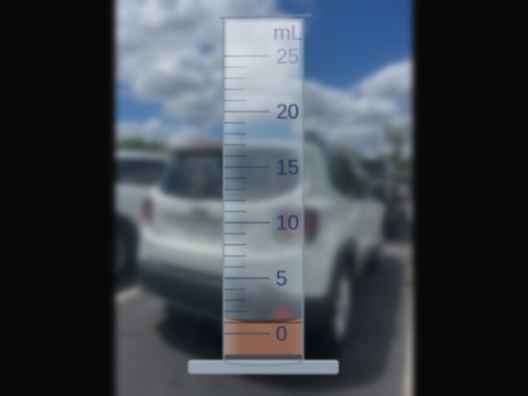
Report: 1; mL
